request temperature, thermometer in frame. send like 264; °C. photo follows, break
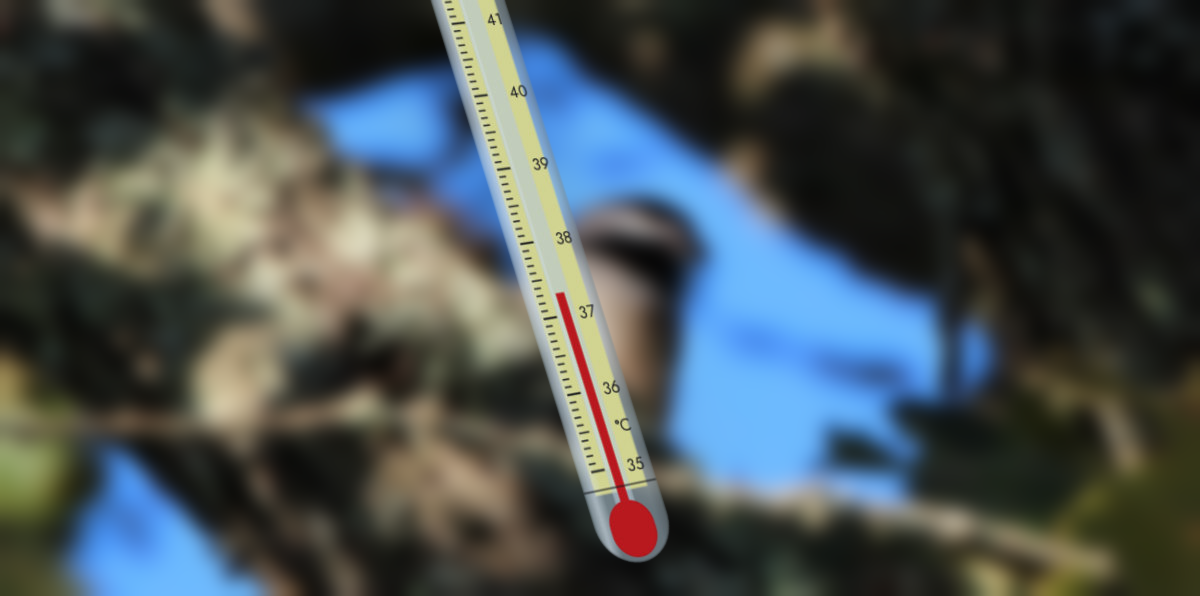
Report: 37.3; °C
